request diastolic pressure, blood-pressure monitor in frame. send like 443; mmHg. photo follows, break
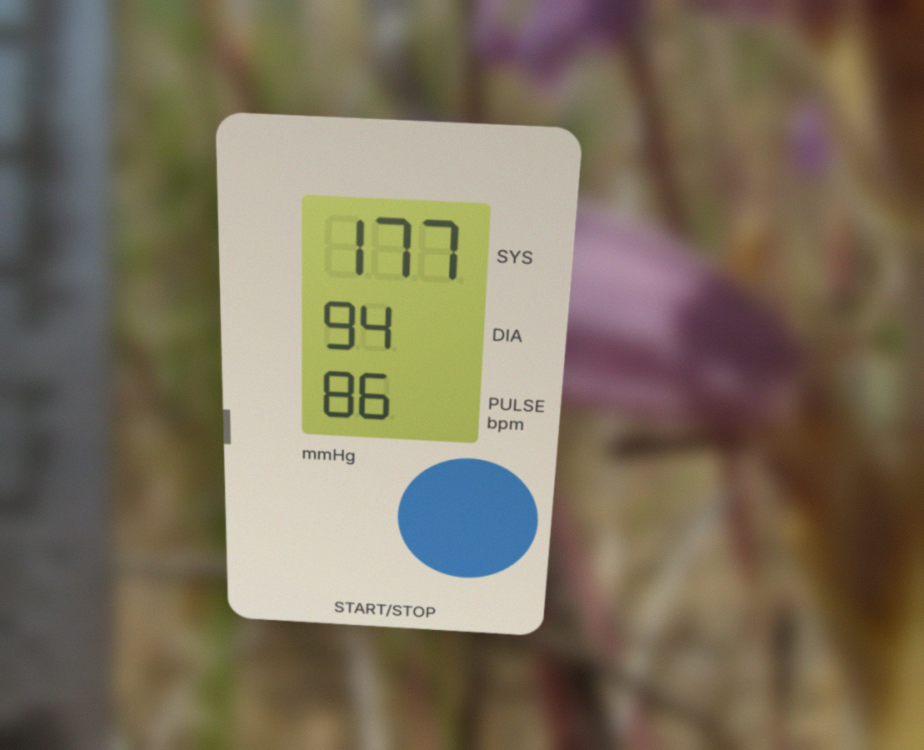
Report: 94; mmHg
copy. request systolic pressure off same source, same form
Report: 177; mmHg
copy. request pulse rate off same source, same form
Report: 86; bpm
